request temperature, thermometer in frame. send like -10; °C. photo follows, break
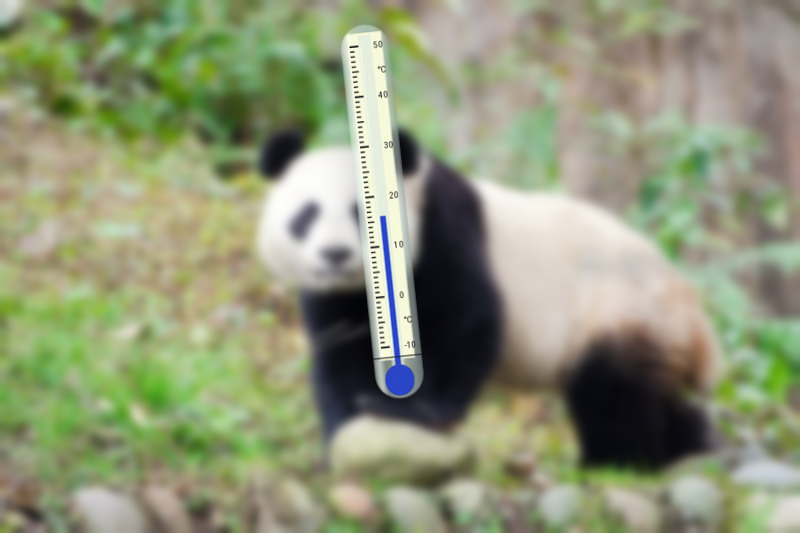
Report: 16; °C
